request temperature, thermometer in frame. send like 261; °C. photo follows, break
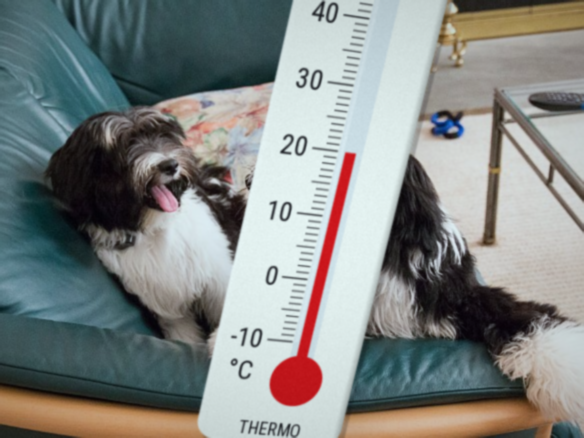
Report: 20; °C
